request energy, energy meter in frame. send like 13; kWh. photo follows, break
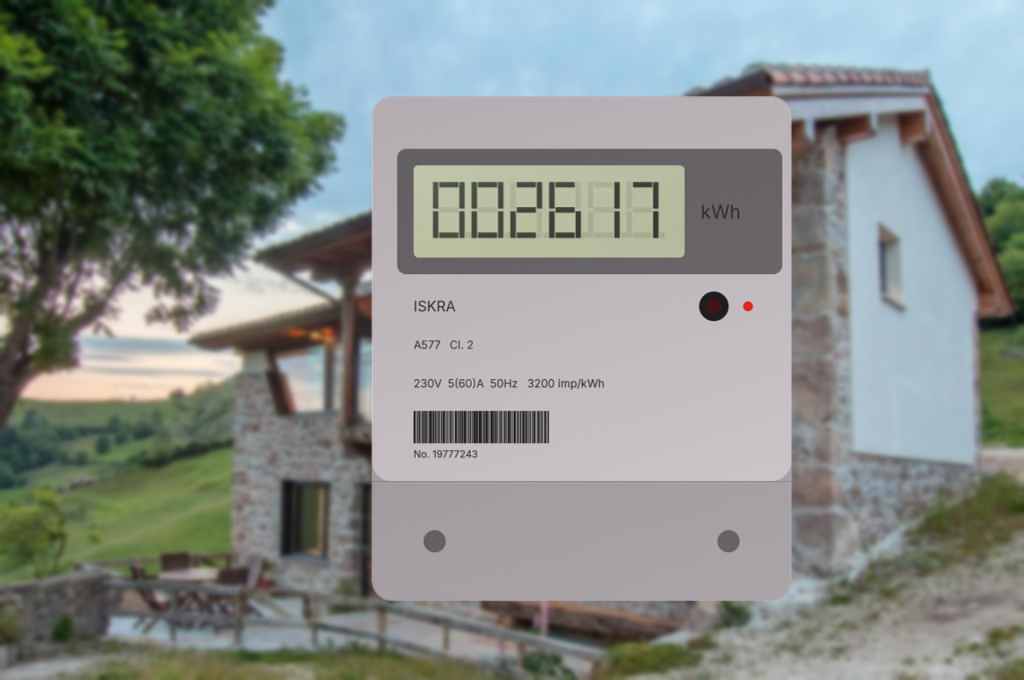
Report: 2617; kWh
